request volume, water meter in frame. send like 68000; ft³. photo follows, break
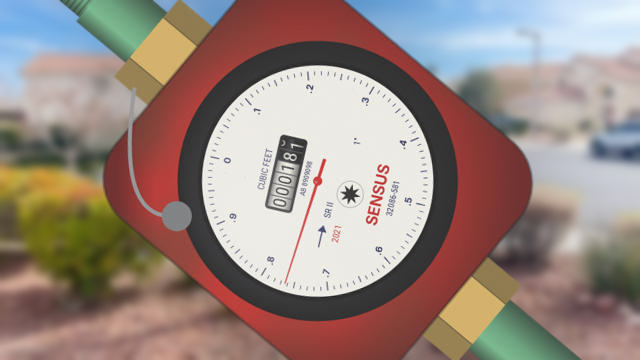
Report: 180.76; ft³
